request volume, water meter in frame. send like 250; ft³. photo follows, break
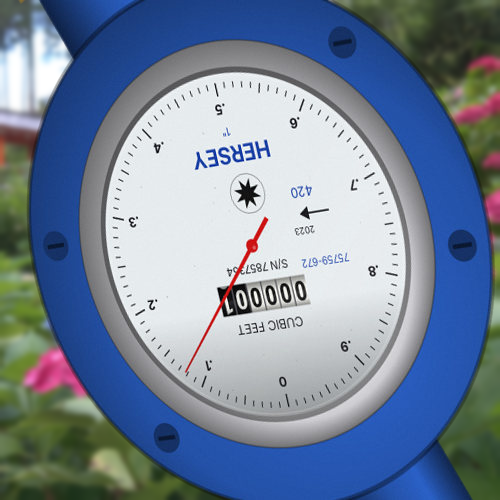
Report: 1.12; ft³
